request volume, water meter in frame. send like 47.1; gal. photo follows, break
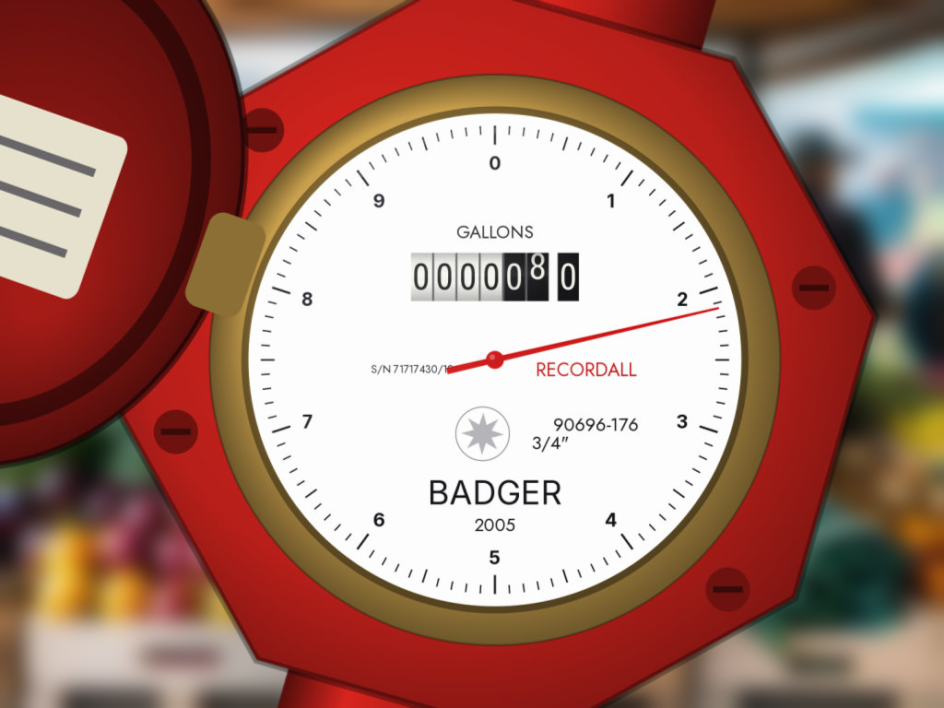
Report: 82.1; gal
